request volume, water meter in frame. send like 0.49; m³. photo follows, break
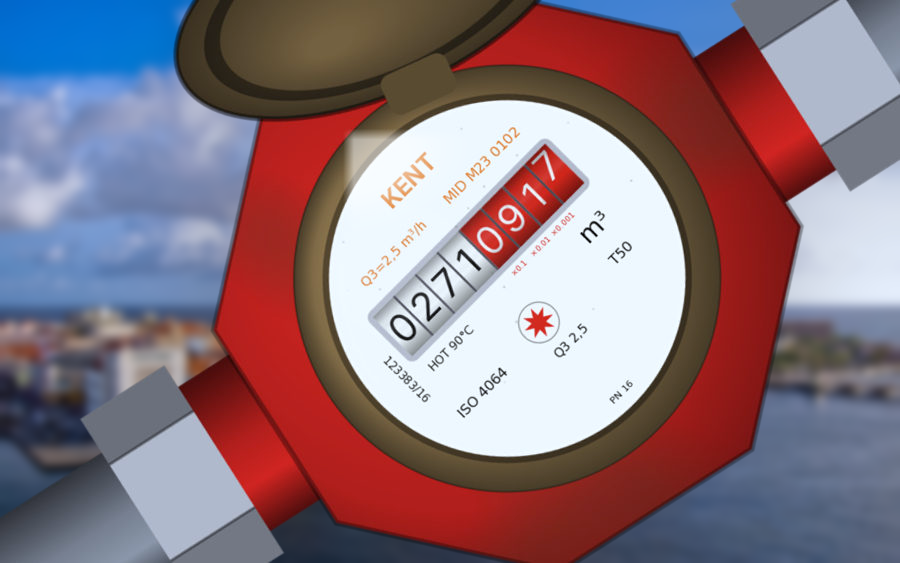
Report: 271.0917; m³
